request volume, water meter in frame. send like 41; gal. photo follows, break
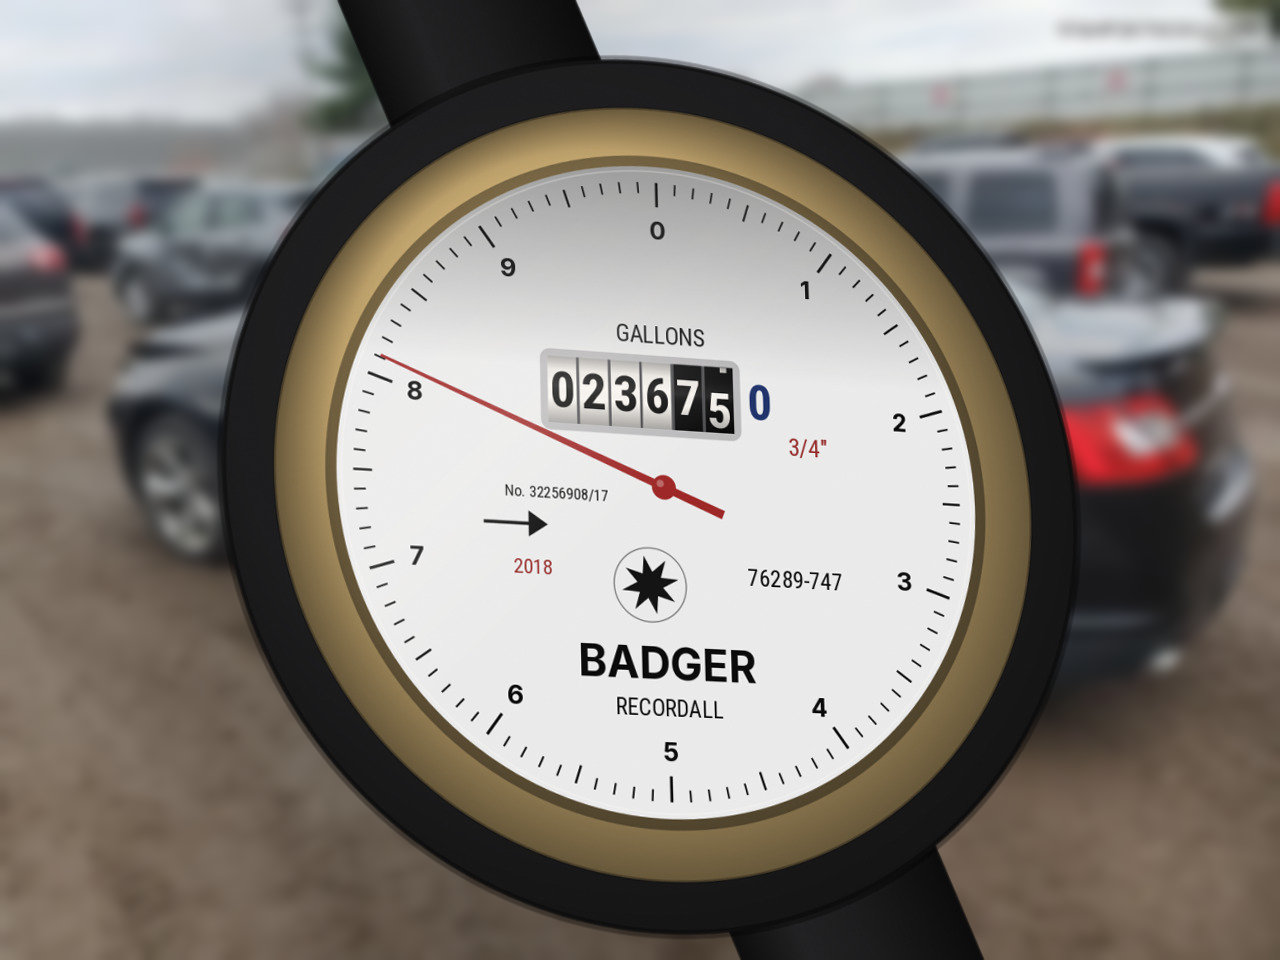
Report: 236748.1; gal
